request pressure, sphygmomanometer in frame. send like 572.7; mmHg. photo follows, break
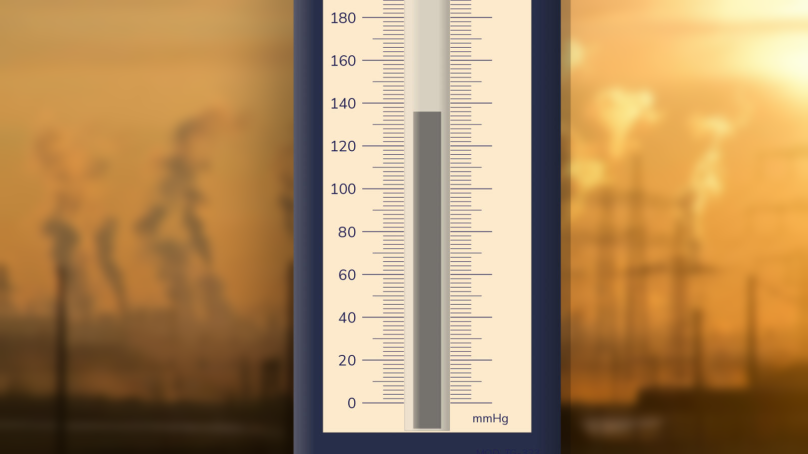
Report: 136; mmHg
